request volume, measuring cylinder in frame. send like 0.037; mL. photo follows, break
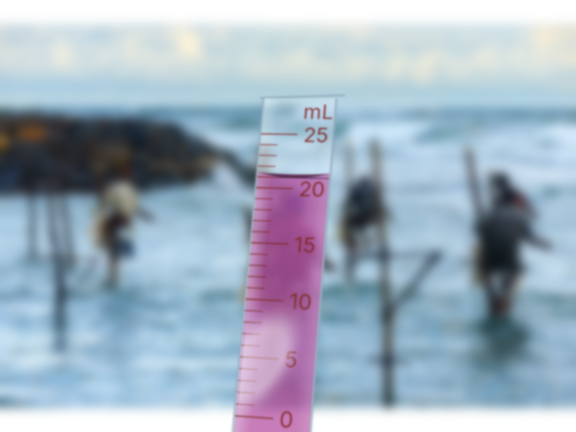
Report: 21; mL
